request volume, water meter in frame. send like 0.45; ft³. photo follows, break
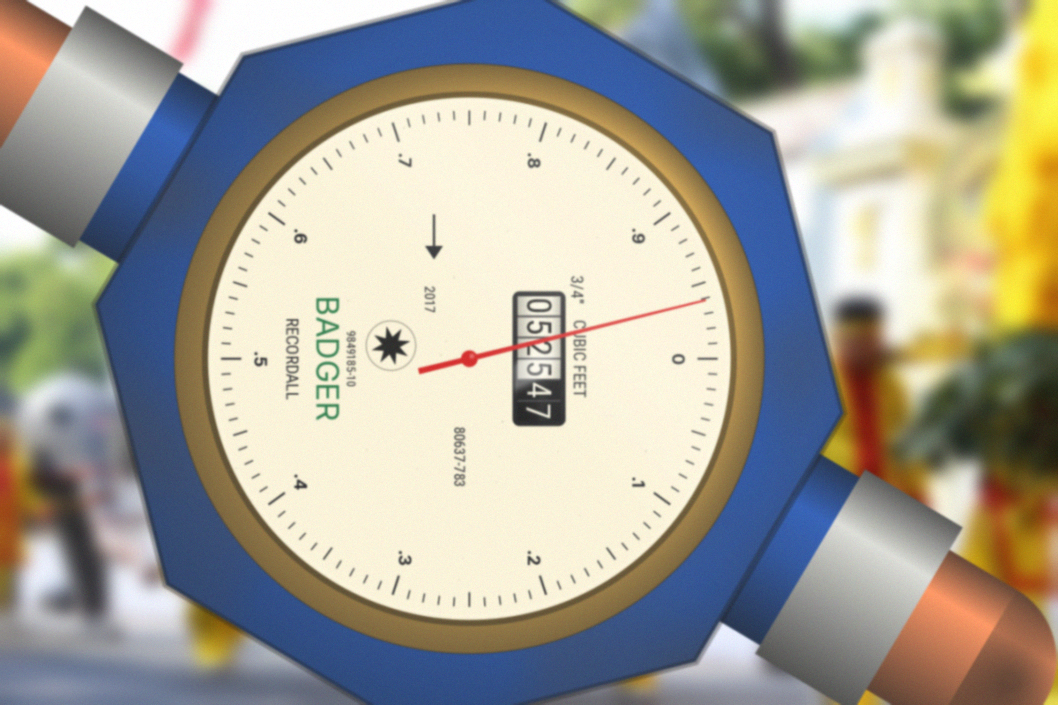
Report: 52546.96; ft³
